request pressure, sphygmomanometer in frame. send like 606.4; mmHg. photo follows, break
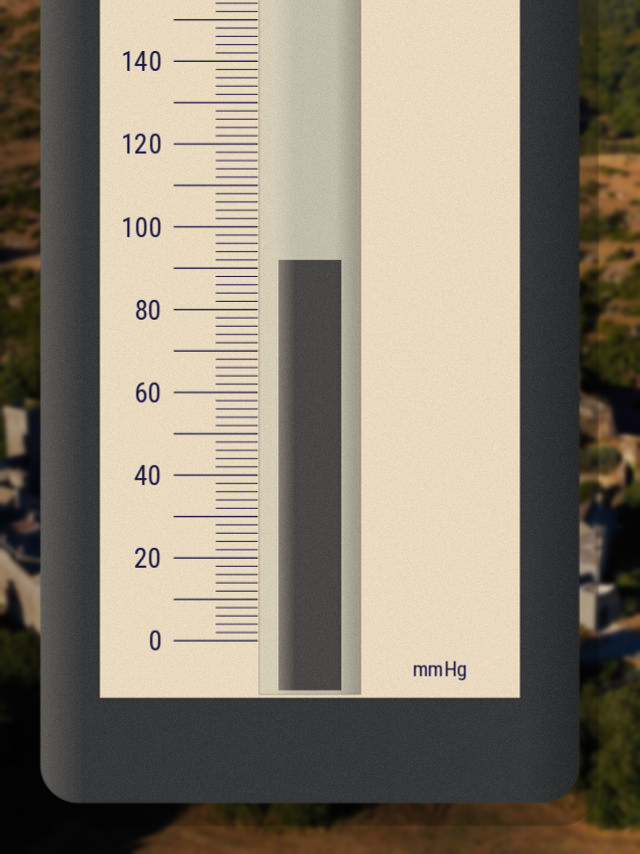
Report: 92; mmHg
